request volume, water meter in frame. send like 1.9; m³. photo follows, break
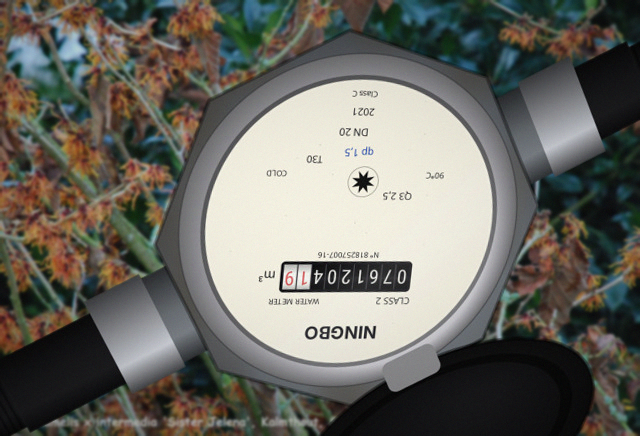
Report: 761204.19; m³
